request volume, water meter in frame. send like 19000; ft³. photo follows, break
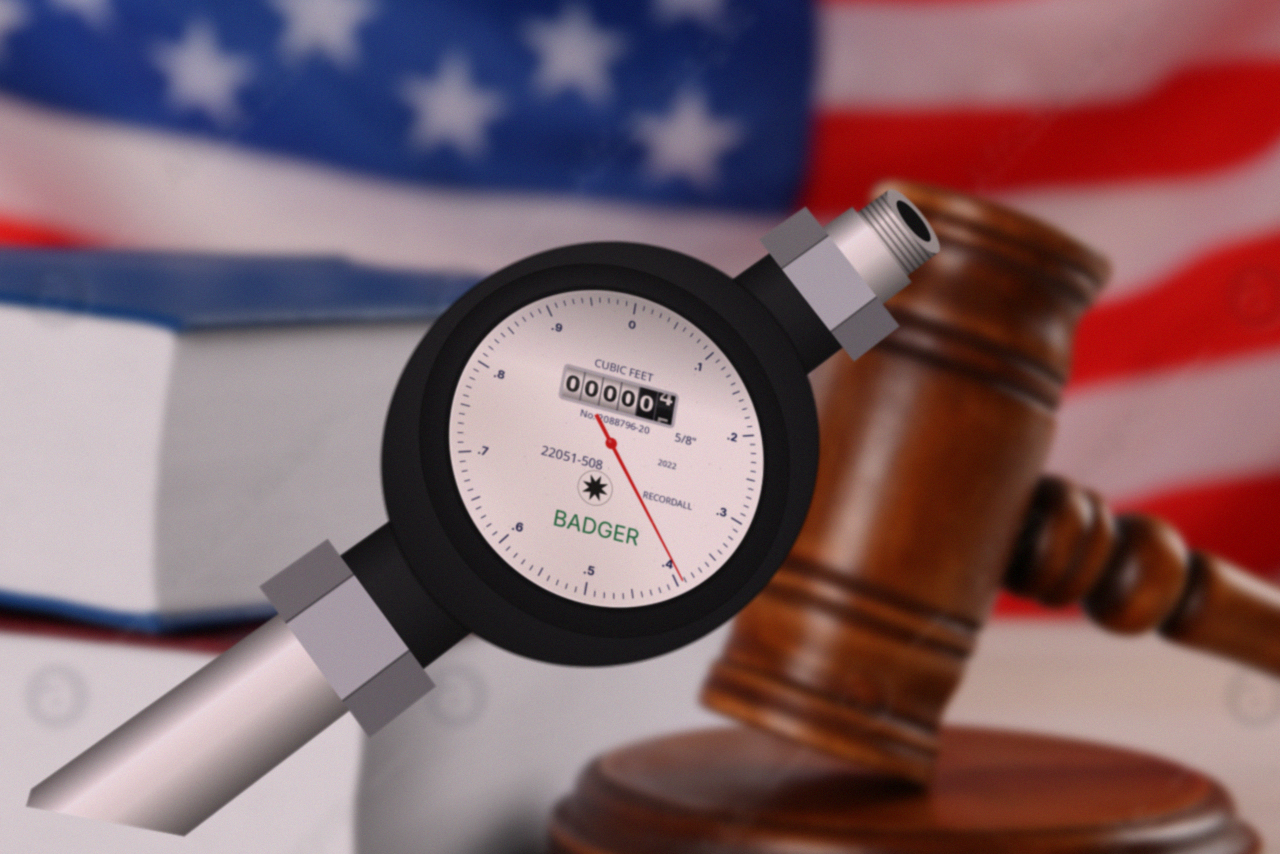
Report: 4.39; ft³
